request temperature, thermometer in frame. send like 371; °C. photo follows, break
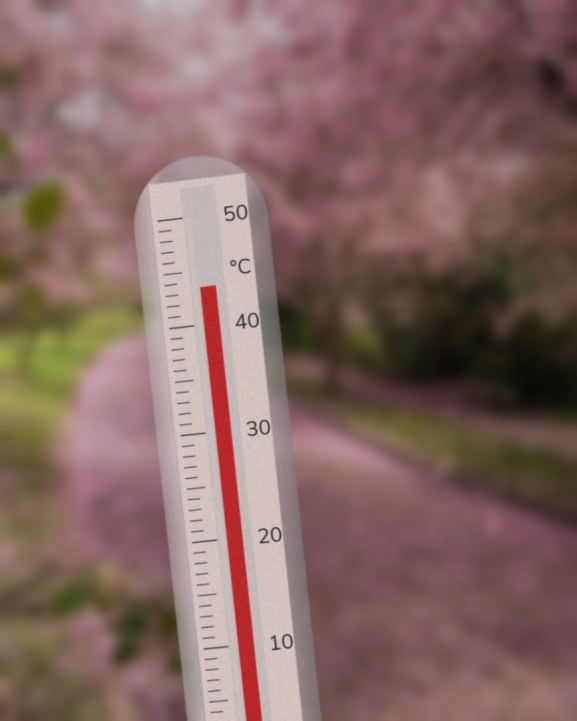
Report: 43.5; °C
